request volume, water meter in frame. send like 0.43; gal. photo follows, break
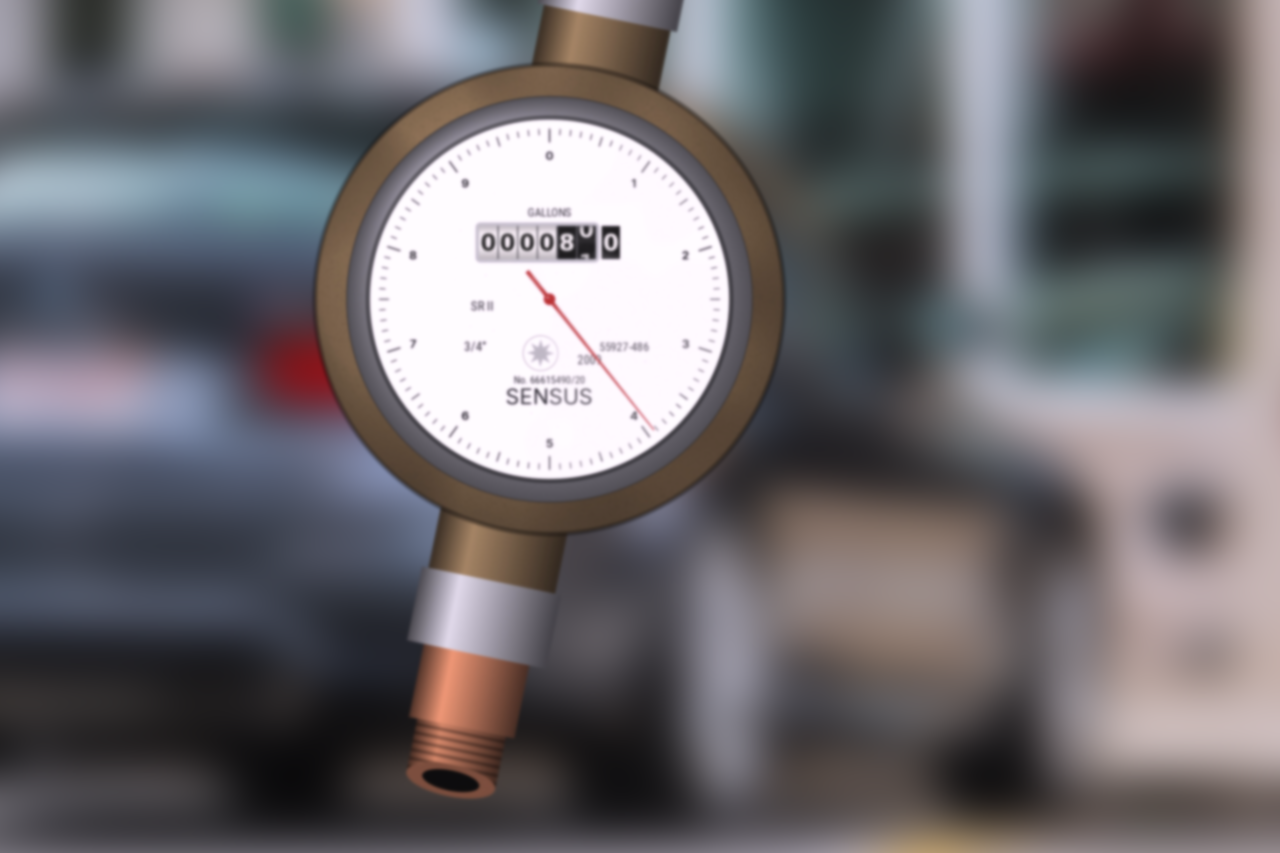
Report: 803.9; gal
